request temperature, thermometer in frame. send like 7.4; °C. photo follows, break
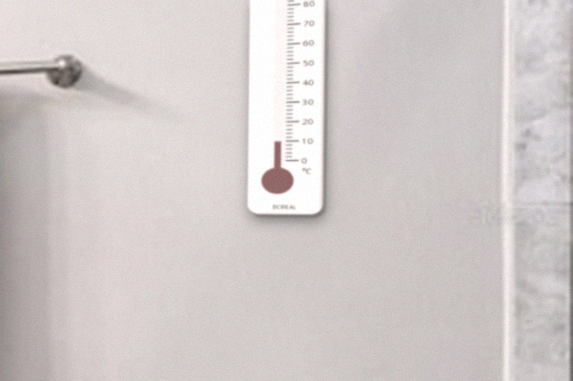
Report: 10; °C
